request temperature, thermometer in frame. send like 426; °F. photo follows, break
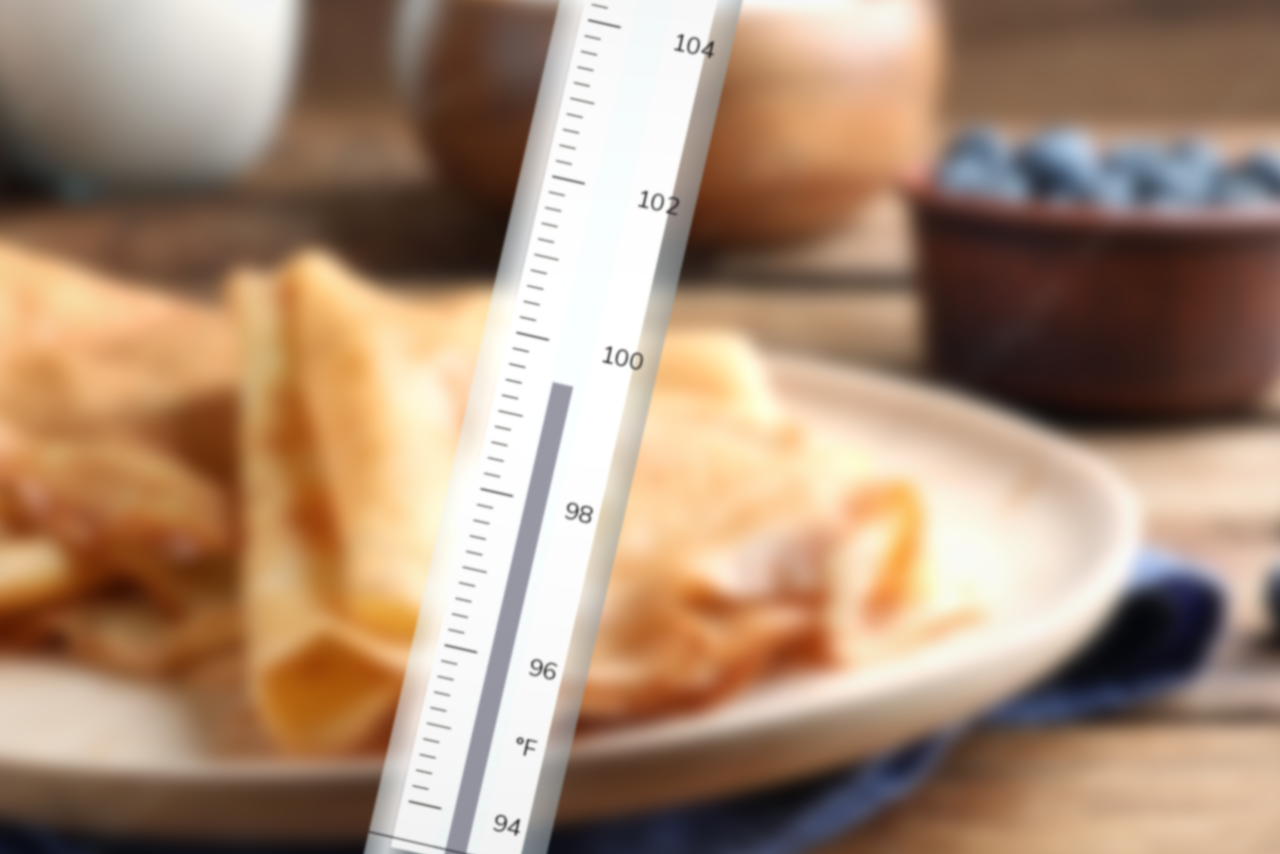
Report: 99.5; °F
